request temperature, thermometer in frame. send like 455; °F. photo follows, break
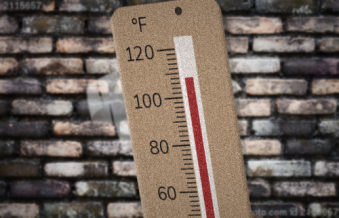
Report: 108; °F
